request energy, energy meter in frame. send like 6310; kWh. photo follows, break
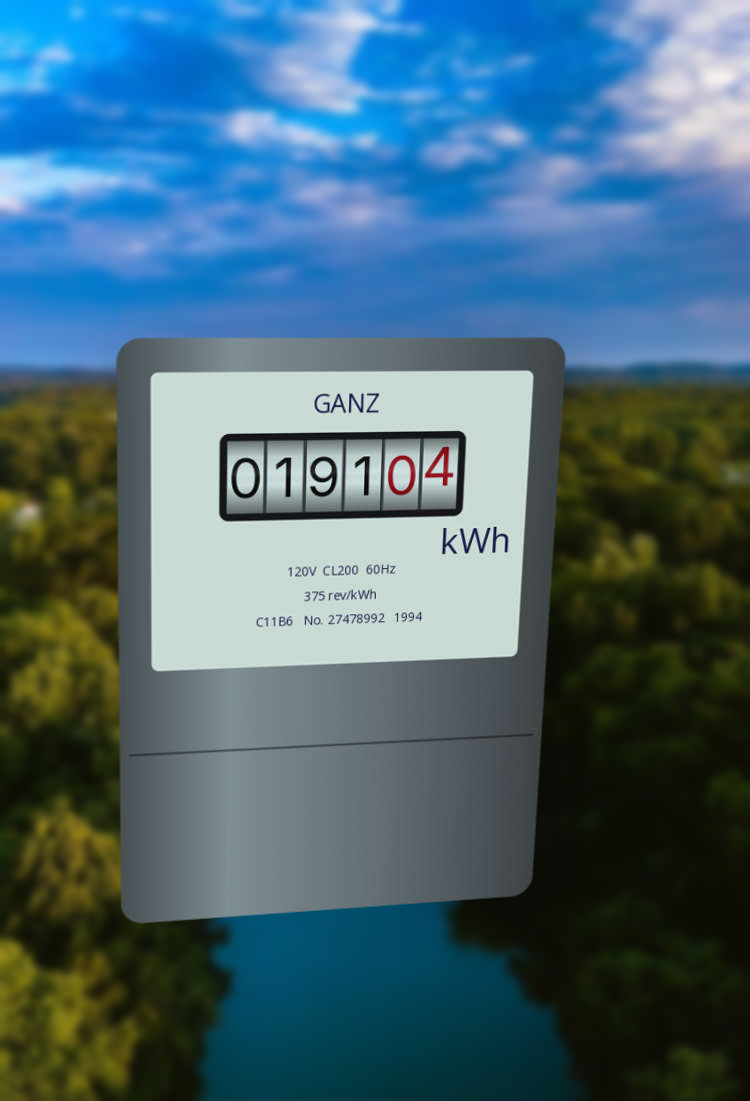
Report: 191.04; kWh
